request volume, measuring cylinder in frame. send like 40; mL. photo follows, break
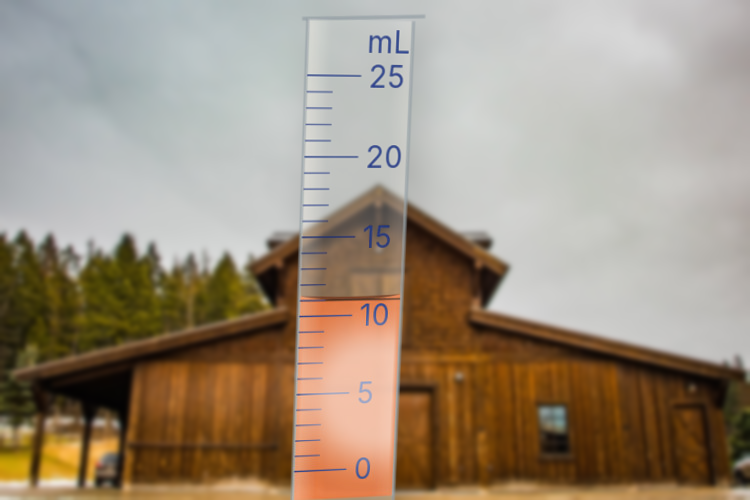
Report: 11; mL
